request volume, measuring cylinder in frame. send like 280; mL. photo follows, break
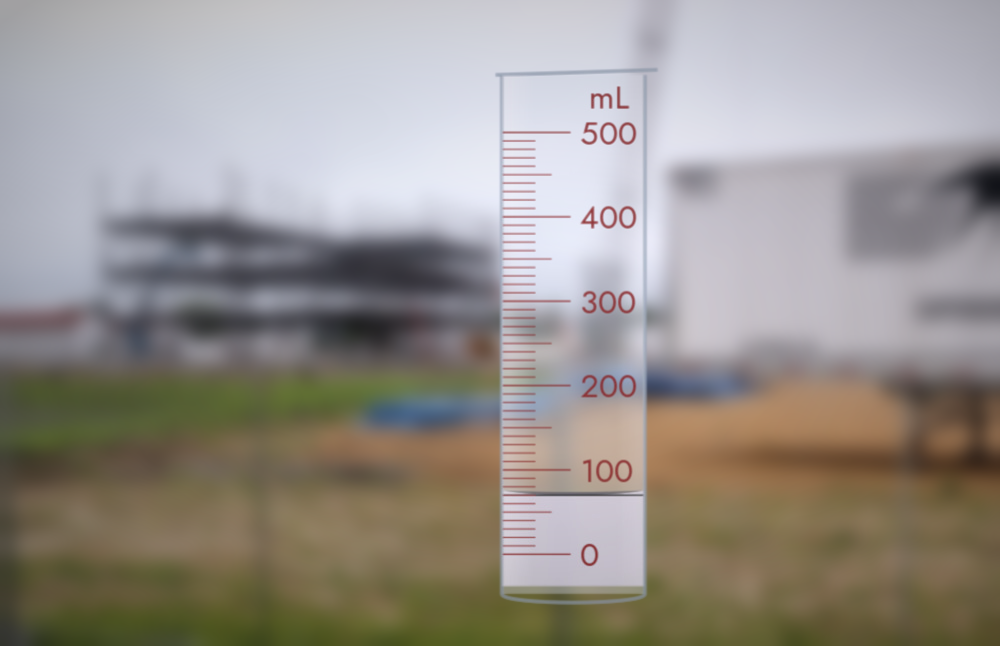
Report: 70; mL
